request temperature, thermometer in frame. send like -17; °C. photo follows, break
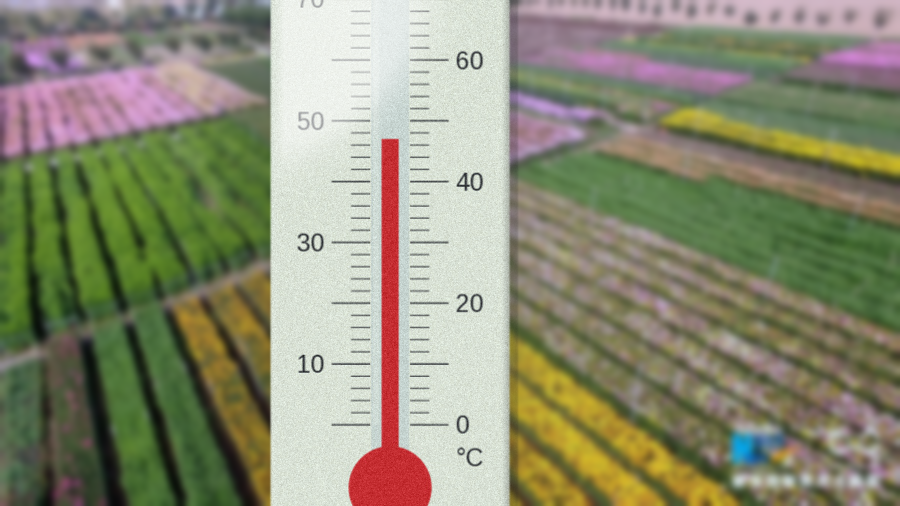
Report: 47; °C
